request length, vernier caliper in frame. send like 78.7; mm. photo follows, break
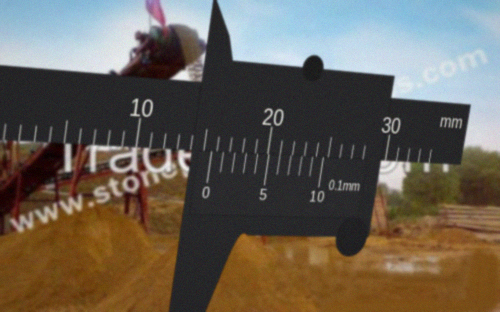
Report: 15.6; mm
